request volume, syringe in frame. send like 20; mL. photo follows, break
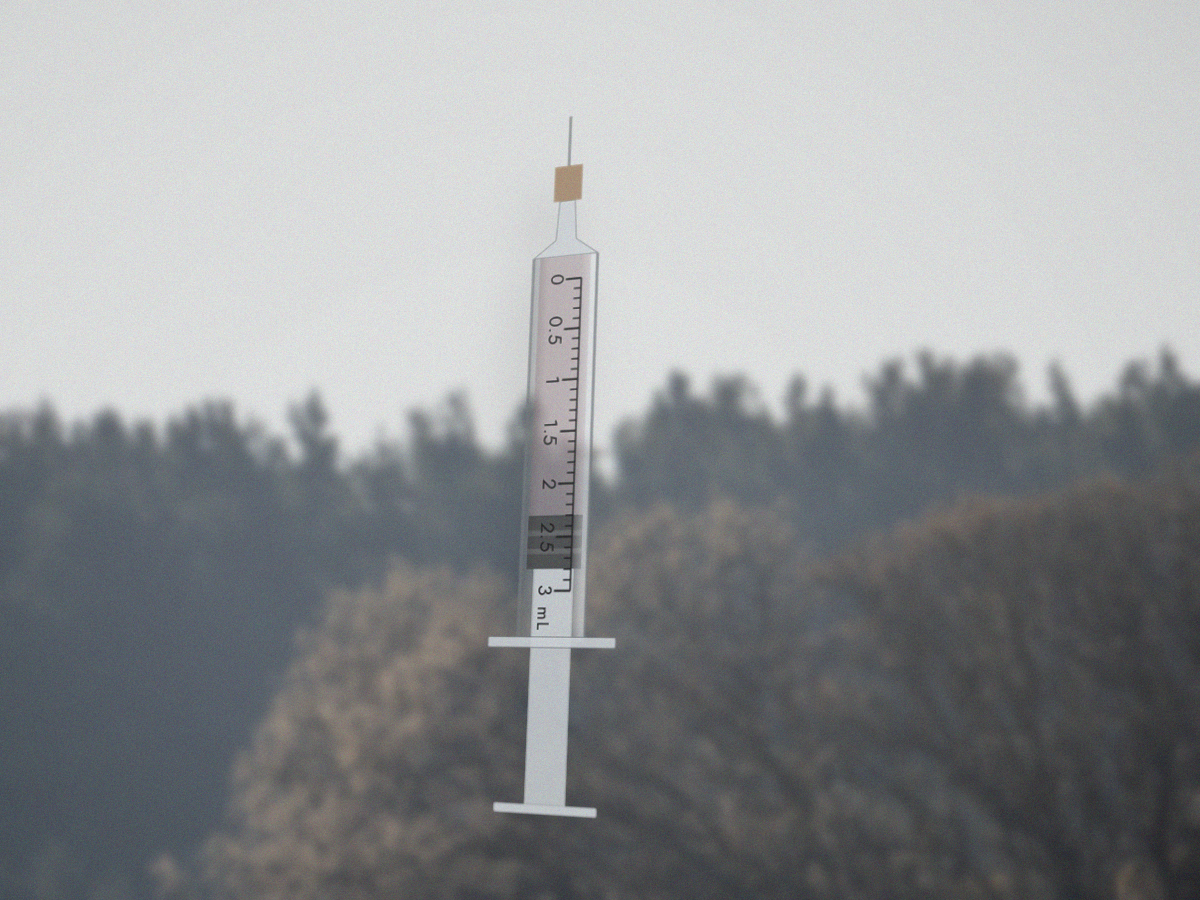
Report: 2.3; mL
